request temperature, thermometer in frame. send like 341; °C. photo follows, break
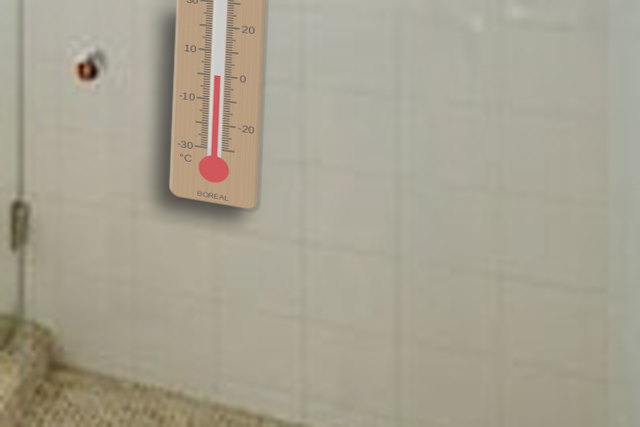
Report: 0; °C
